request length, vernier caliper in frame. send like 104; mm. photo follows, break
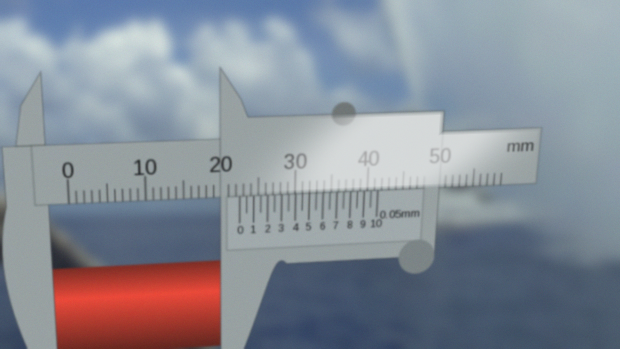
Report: 22.5; mm
